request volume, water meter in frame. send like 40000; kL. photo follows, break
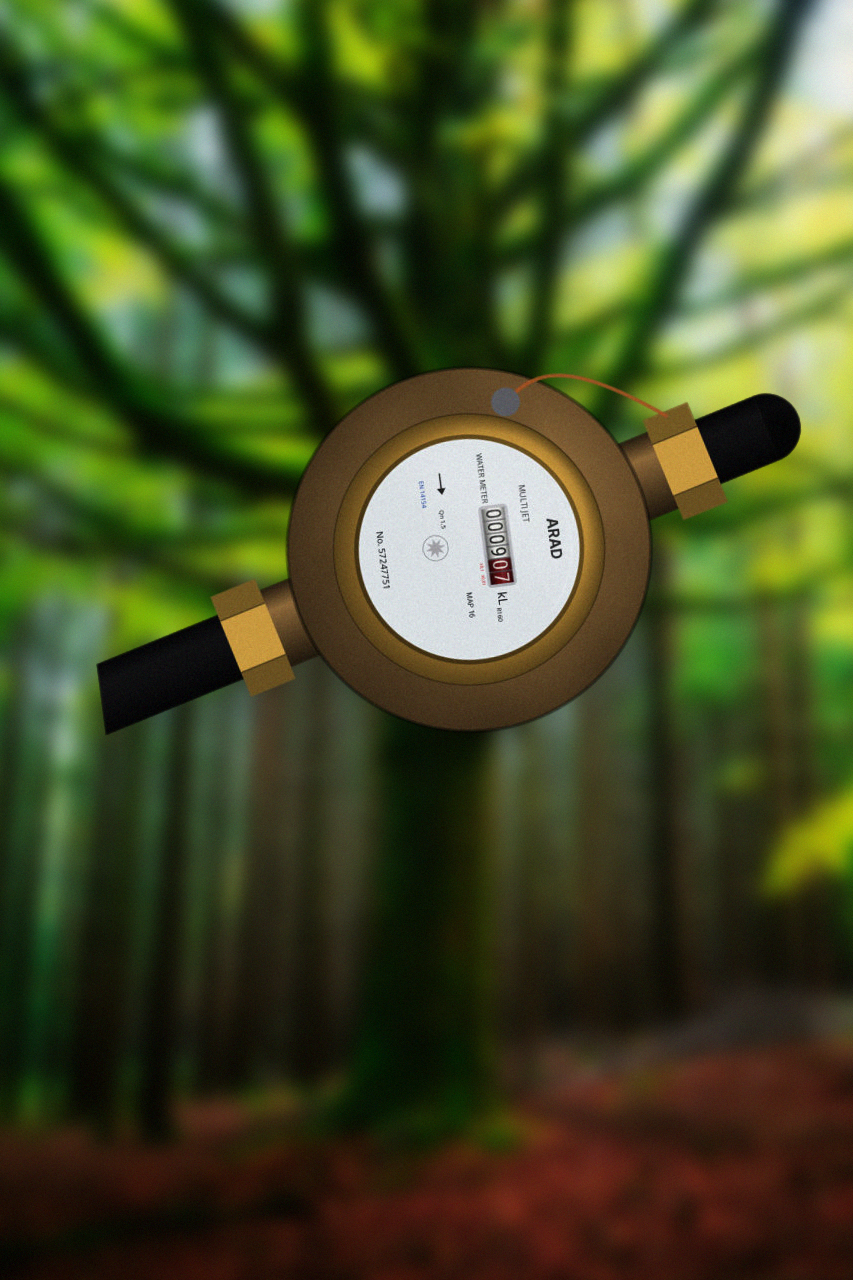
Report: 9.07; kL
